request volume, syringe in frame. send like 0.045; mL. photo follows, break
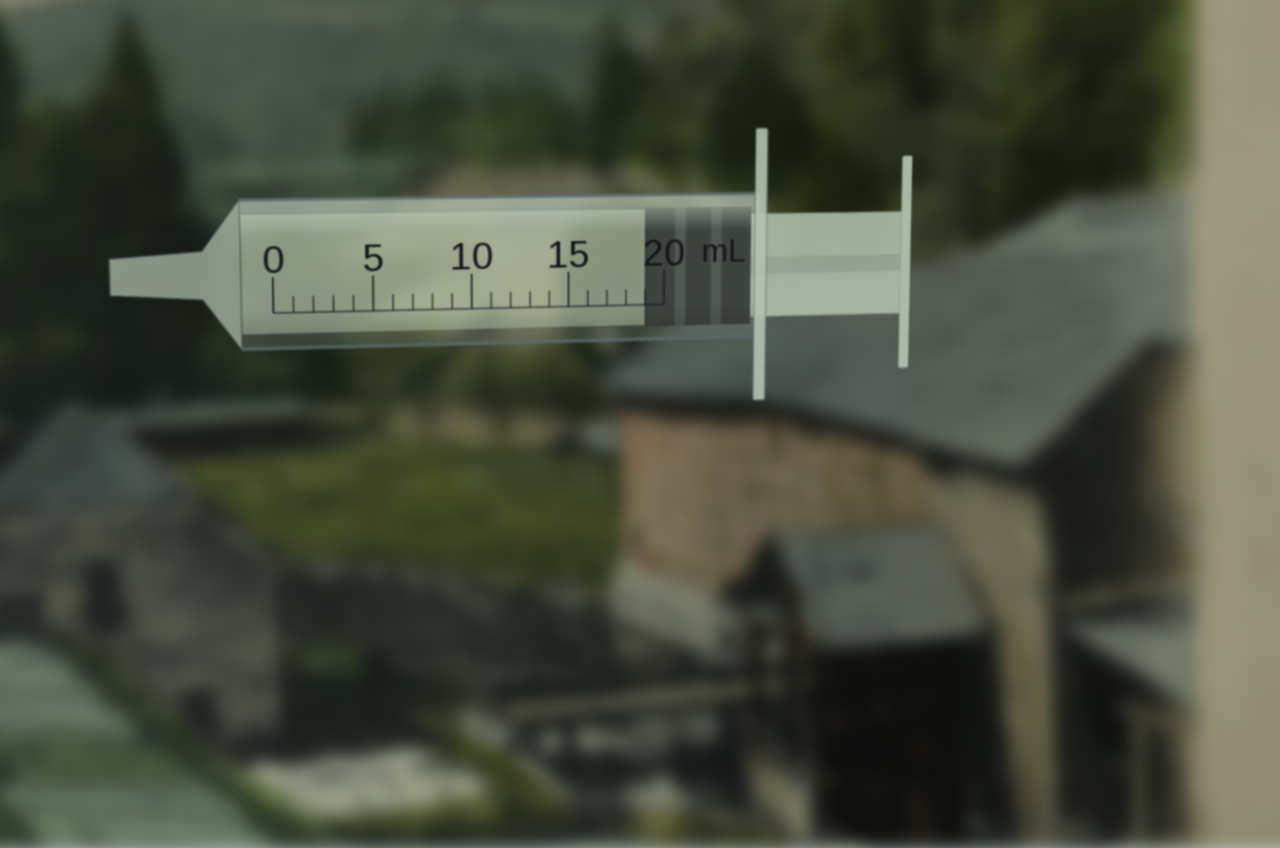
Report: 19; mL
